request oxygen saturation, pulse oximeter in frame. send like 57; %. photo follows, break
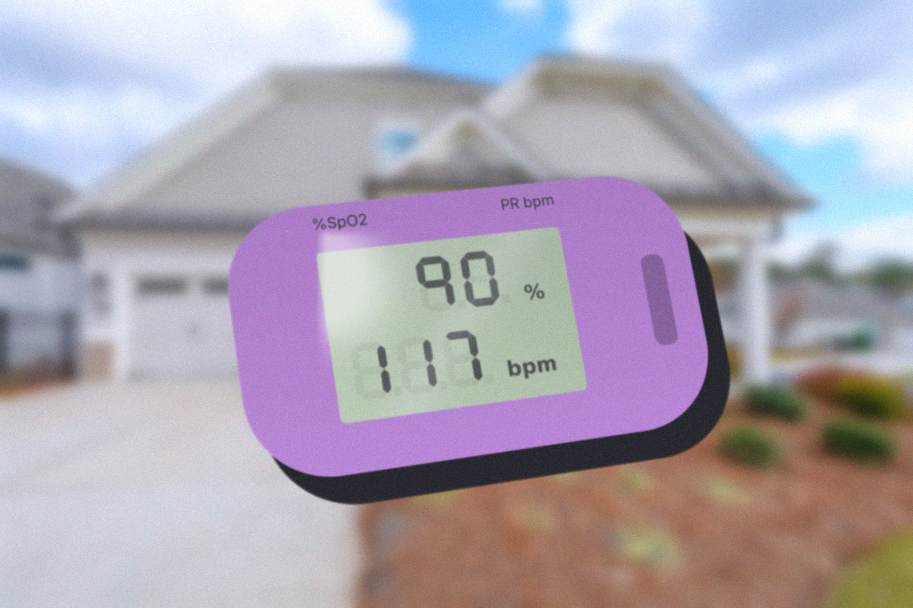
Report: 90; %
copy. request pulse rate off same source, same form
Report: 117; bpm
